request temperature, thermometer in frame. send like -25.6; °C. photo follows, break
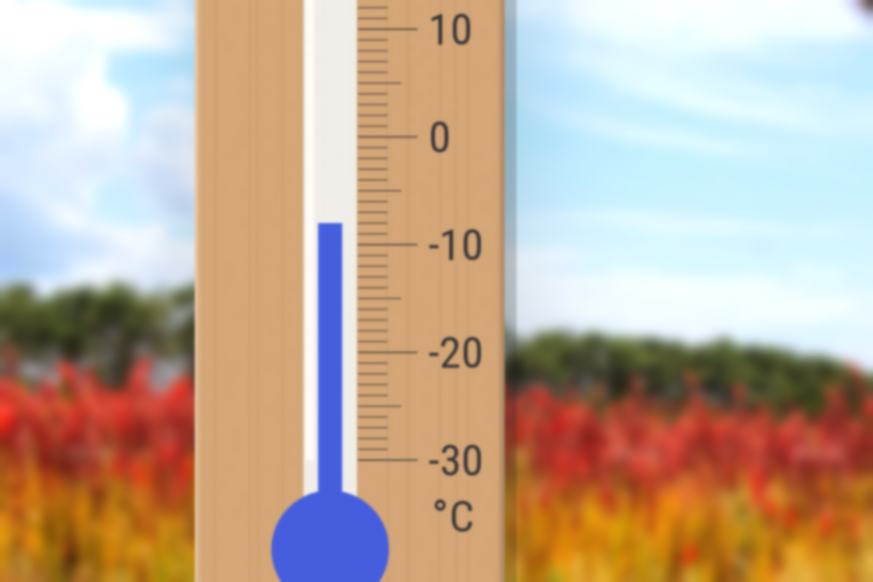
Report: -8; °C
